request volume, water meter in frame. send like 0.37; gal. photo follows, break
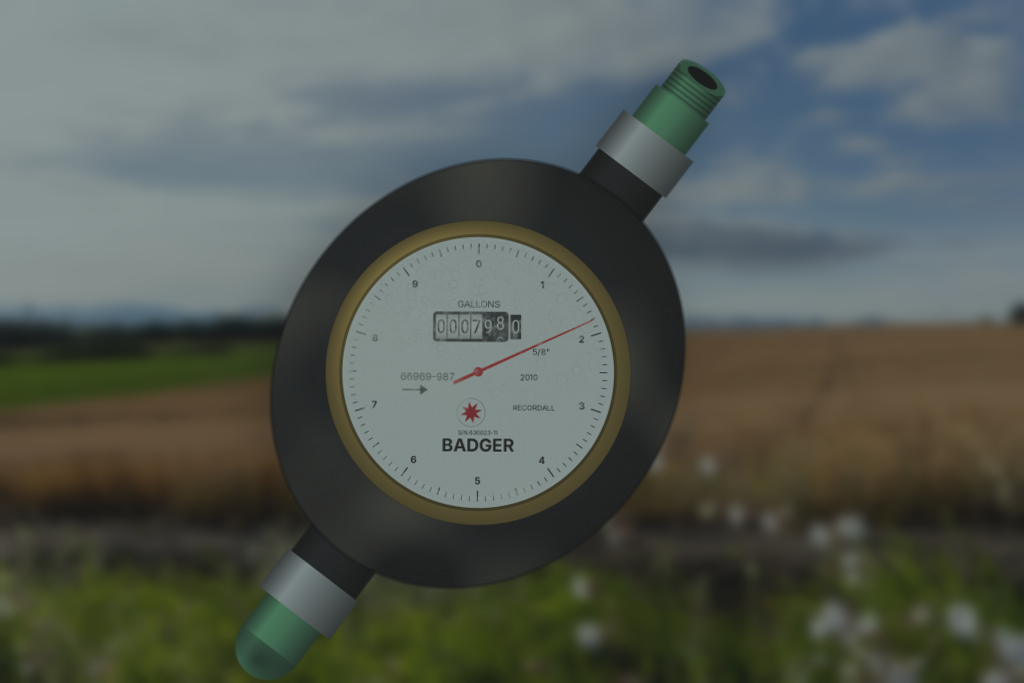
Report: 7981.8; gal
